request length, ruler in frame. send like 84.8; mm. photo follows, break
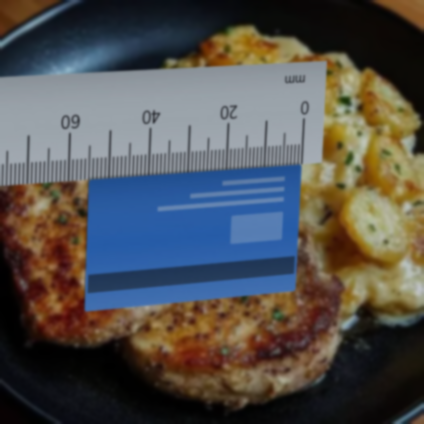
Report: 55; mm
